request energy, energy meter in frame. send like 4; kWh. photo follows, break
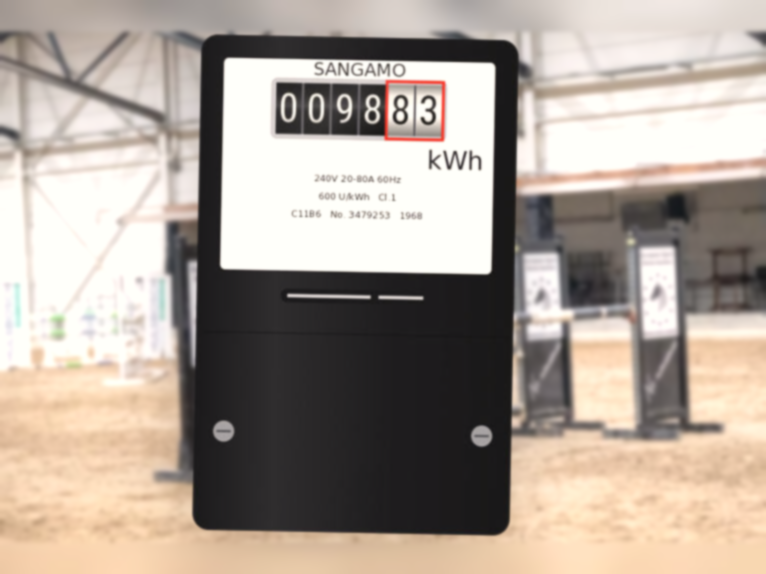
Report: 98.83; kWh
